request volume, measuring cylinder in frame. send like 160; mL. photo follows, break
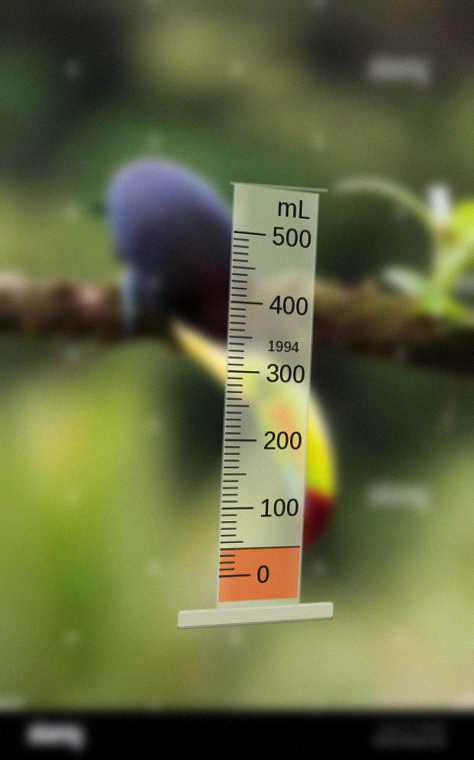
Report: 40; mL
